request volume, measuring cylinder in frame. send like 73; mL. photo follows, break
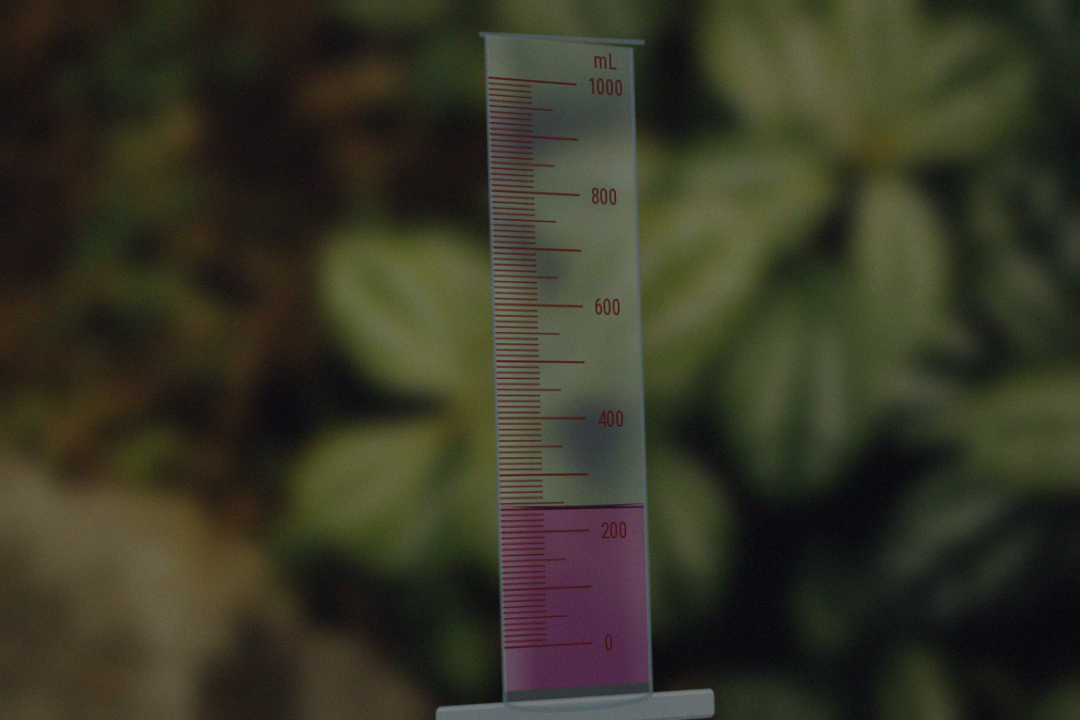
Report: 240; mL
